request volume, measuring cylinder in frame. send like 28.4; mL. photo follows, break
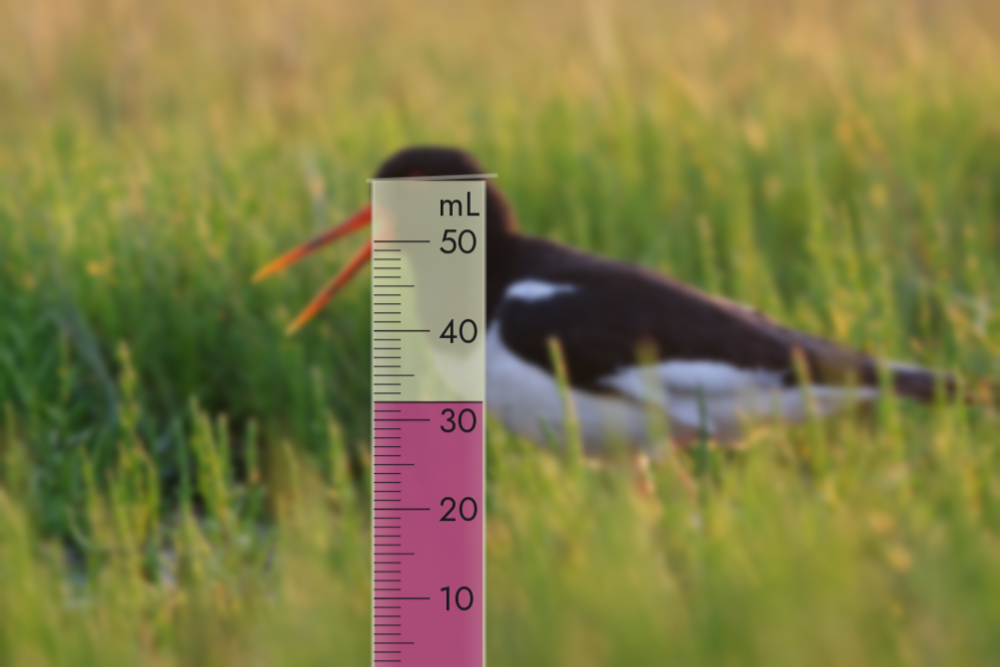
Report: 32; mL
